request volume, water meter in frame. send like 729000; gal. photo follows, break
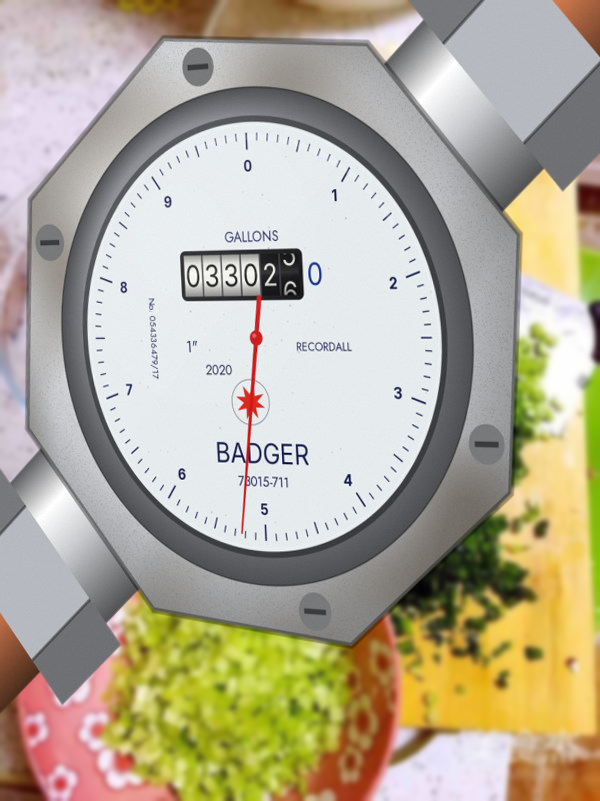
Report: 330255.2; gal
